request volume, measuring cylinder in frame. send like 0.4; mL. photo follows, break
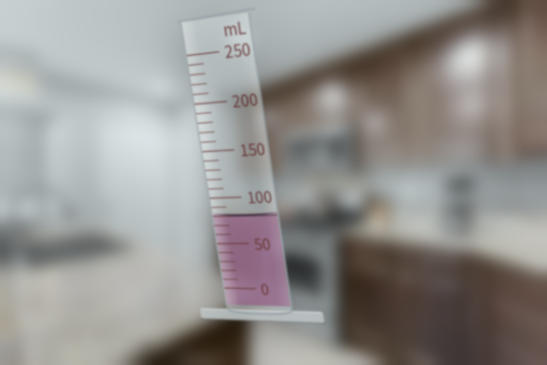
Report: 80; mL
